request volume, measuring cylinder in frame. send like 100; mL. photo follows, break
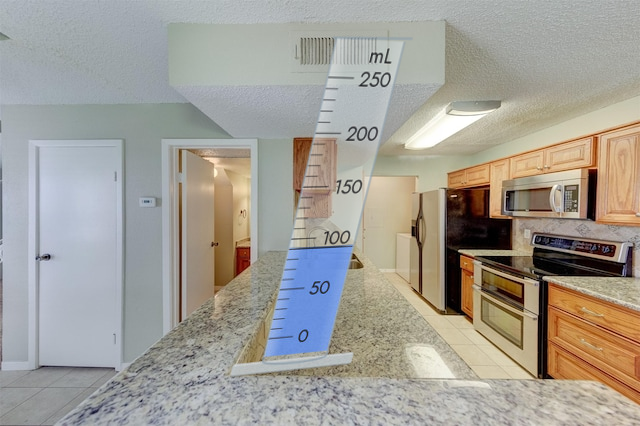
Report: 90; mL
